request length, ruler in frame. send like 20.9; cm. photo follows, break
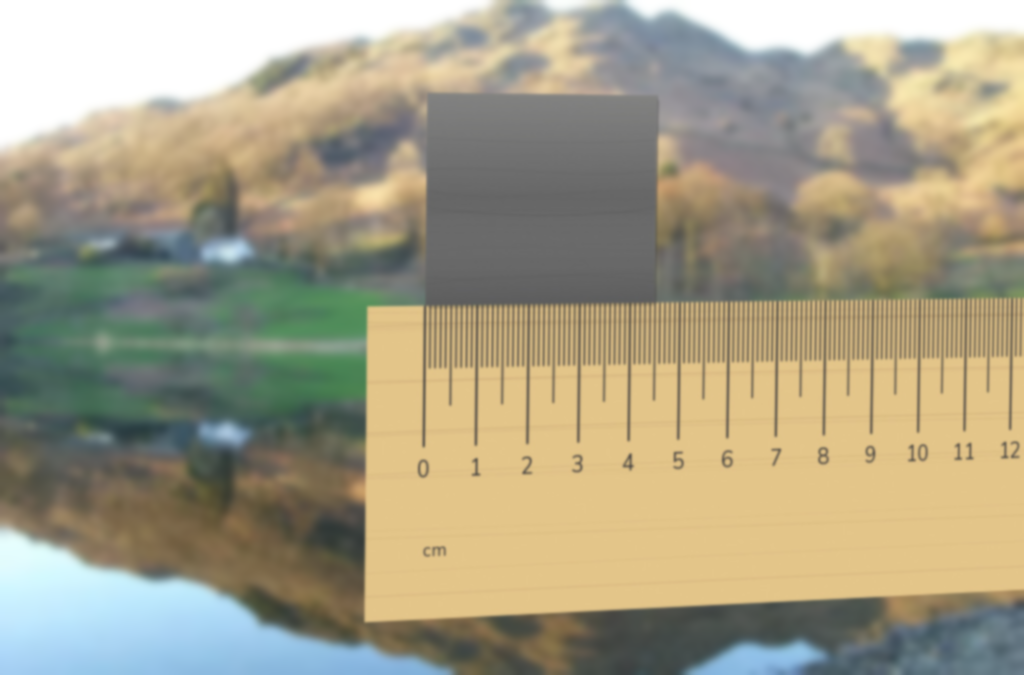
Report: 4.5; cm
